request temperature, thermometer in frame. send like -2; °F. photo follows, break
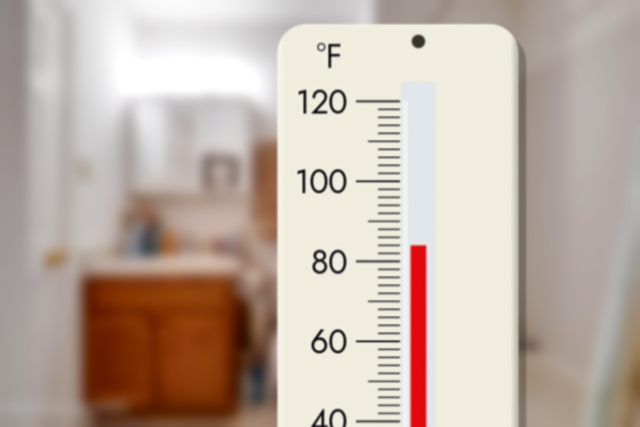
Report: 84; °F
